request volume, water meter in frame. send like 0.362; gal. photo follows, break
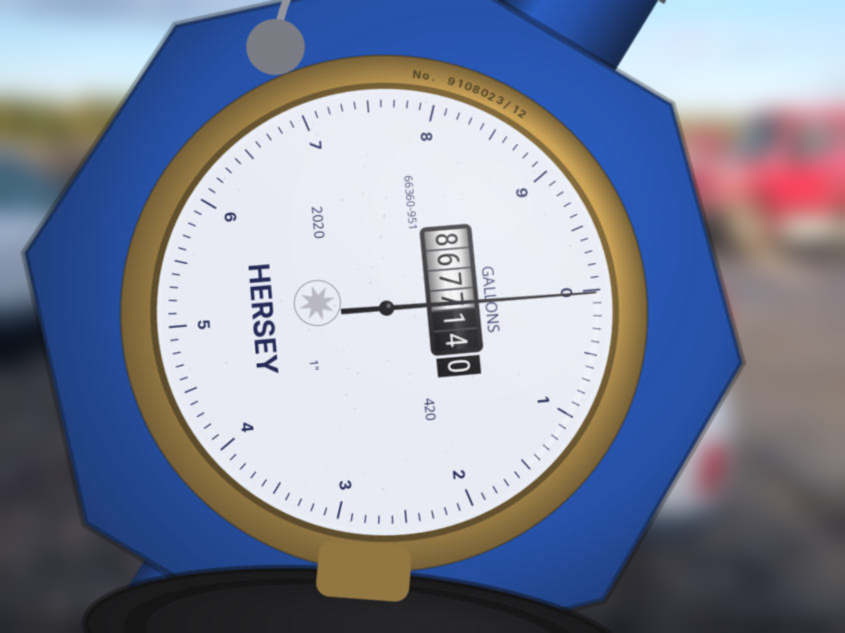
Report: 8677140.0; gal
